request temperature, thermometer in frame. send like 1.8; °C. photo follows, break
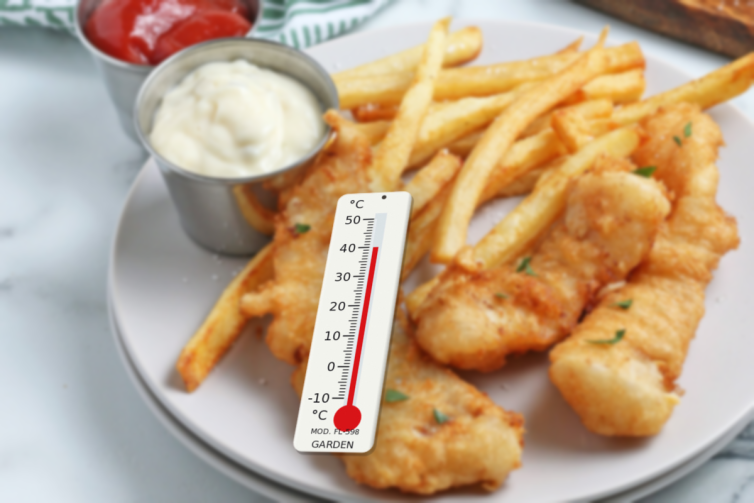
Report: 40; °C
